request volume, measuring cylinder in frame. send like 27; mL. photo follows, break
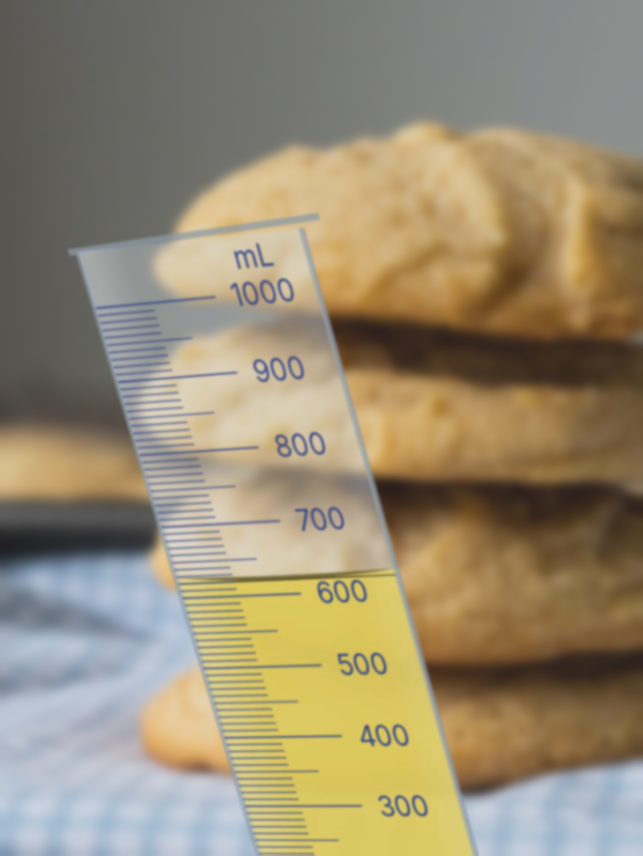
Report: 620; mL
